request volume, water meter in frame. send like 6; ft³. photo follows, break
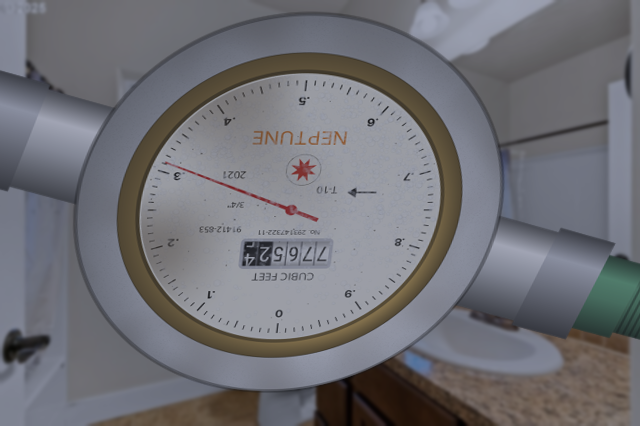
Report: 776524.31; ft³
